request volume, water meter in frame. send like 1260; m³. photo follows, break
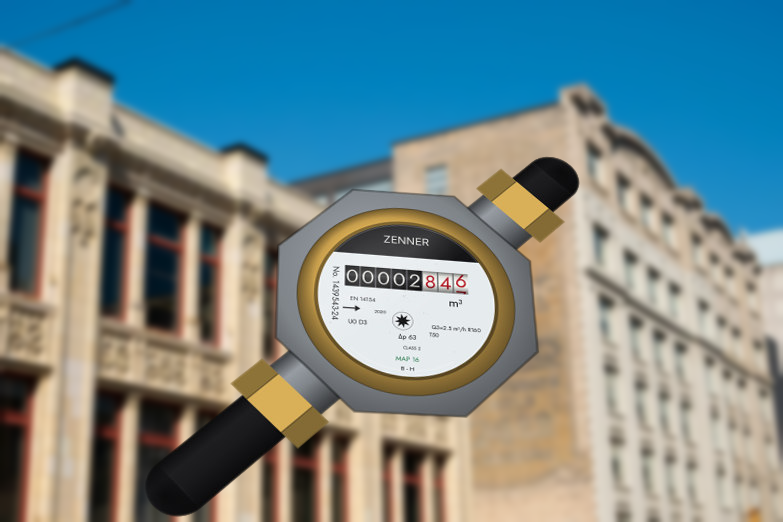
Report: 2.846; m³
